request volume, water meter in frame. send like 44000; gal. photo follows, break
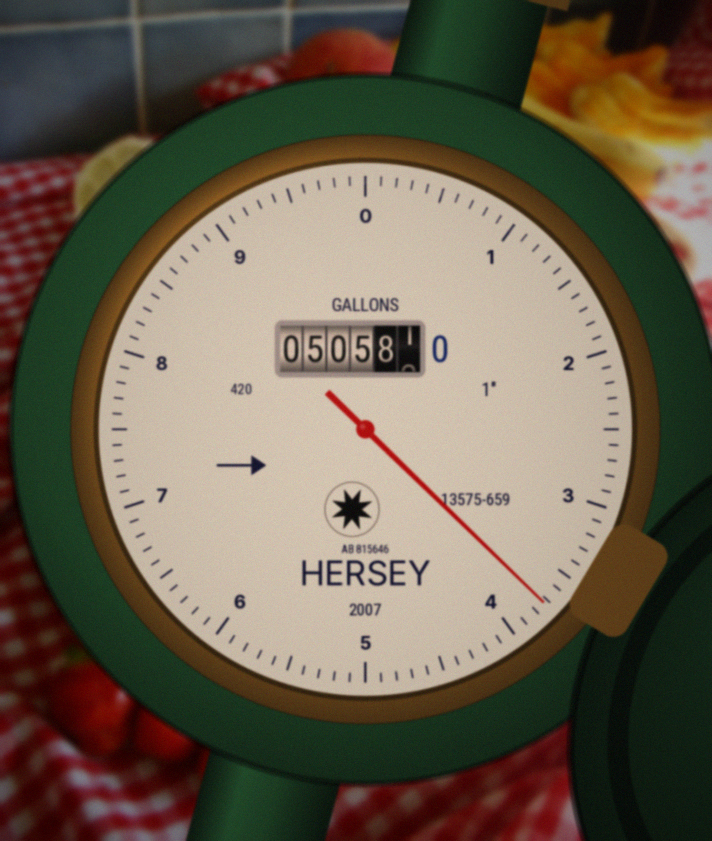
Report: 505813.7; gal
